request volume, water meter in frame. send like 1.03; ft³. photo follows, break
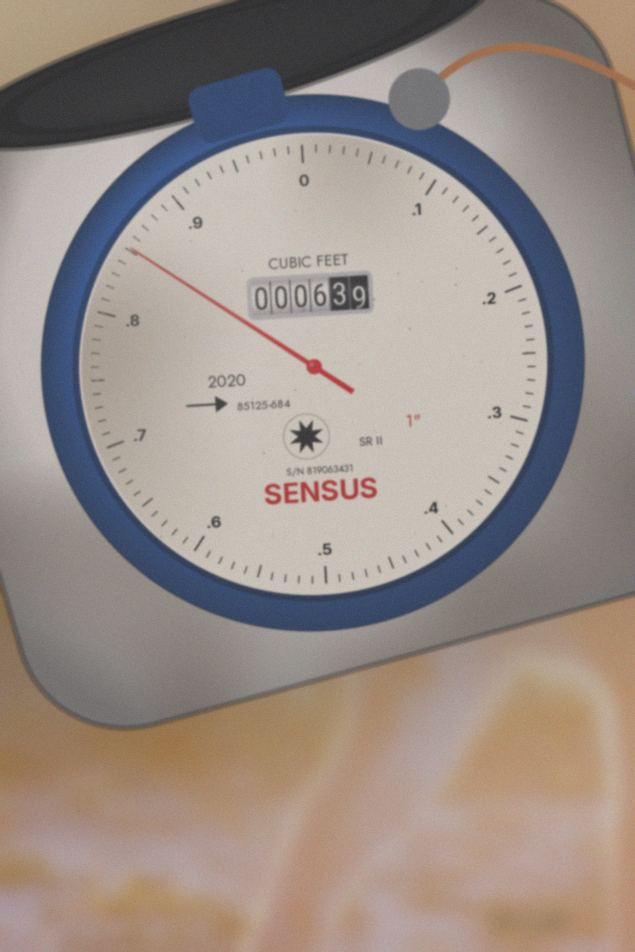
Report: 638.85; ft³
